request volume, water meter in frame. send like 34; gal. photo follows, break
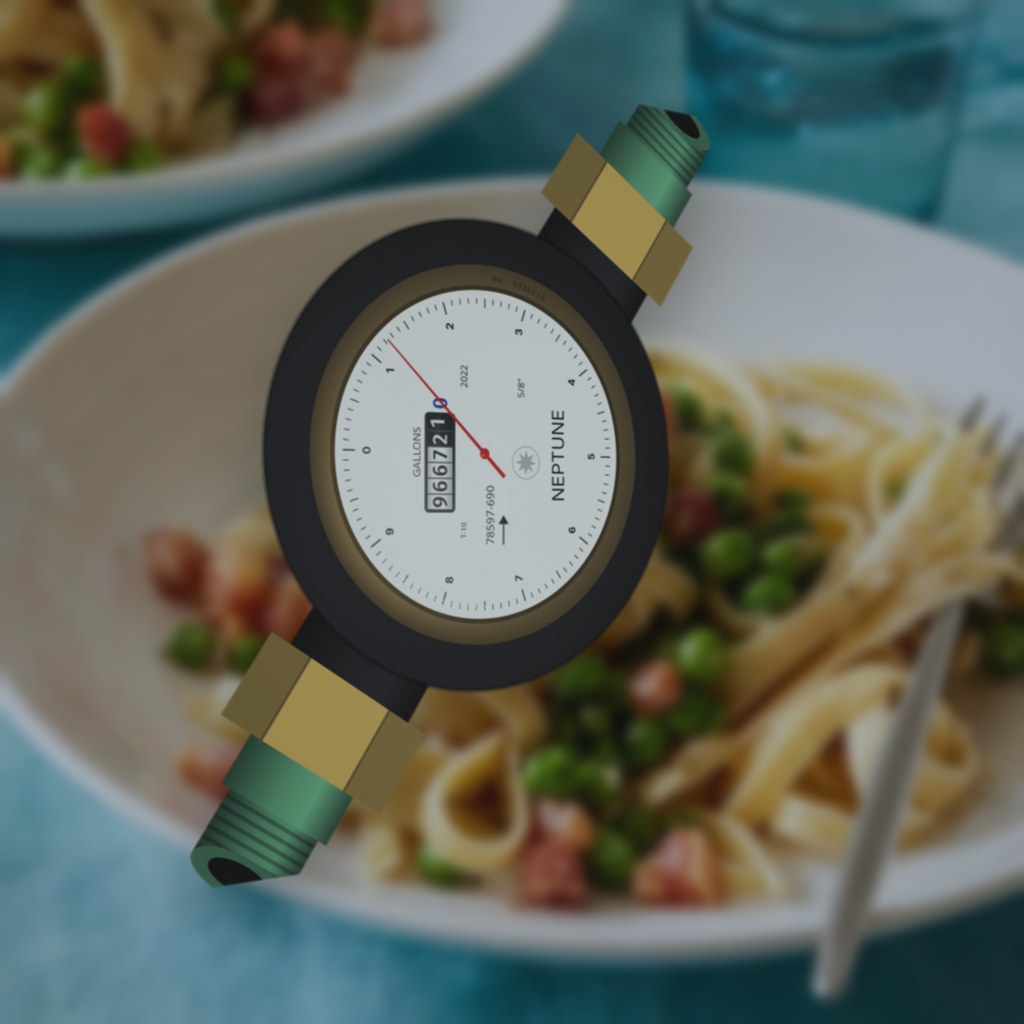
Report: 9667211.2; gal
